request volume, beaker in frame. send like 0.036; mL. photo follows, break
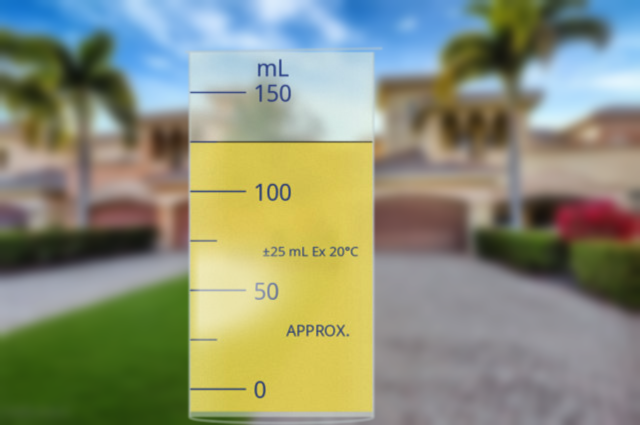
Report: 125; mL
